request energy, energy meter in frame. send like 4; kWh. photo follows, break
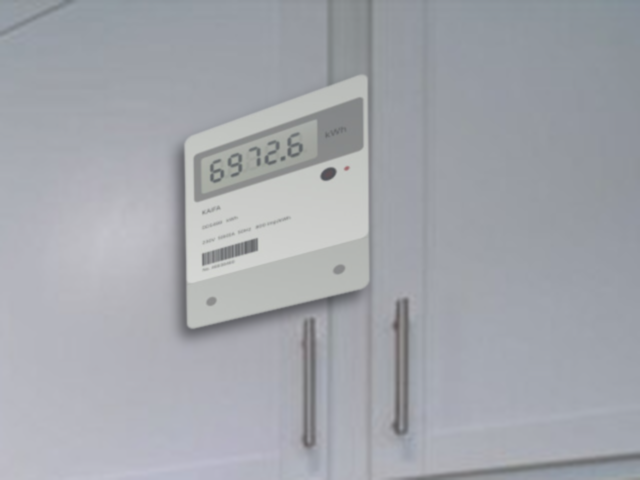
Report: 6972.6; kWh
